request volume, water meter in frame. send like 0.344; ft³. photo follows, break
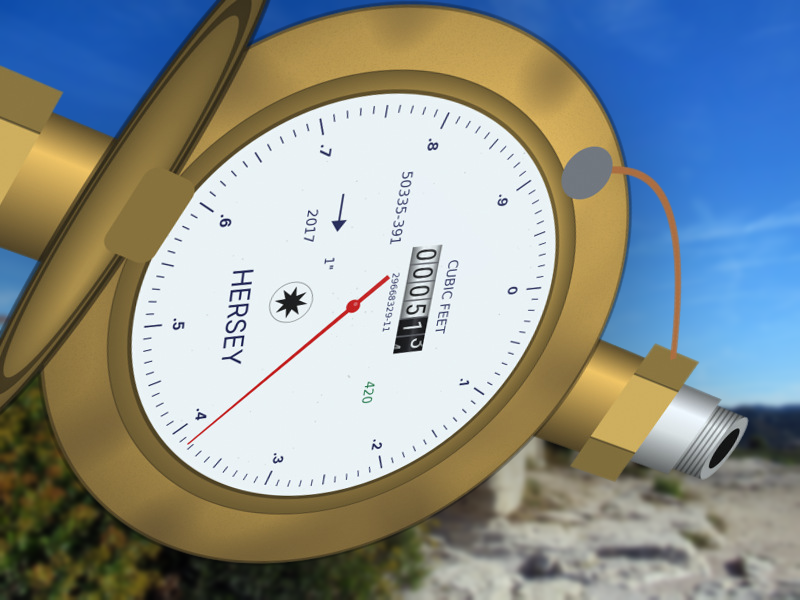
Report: 513.38; ft³
